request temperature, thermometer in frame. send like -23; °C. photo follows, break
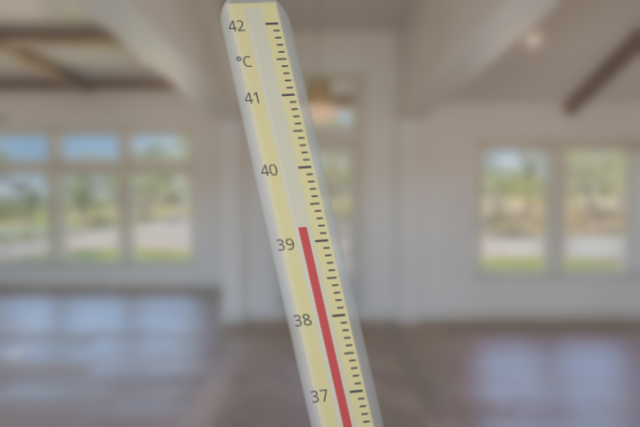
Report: 39.2; °C
